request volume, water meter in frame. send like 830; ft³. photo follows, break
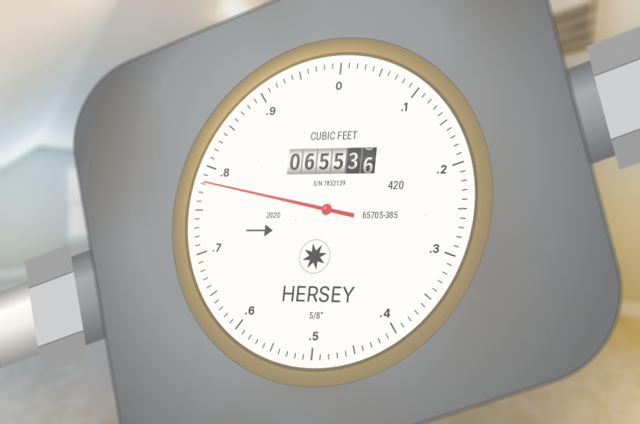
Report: 65535.78; ft³
